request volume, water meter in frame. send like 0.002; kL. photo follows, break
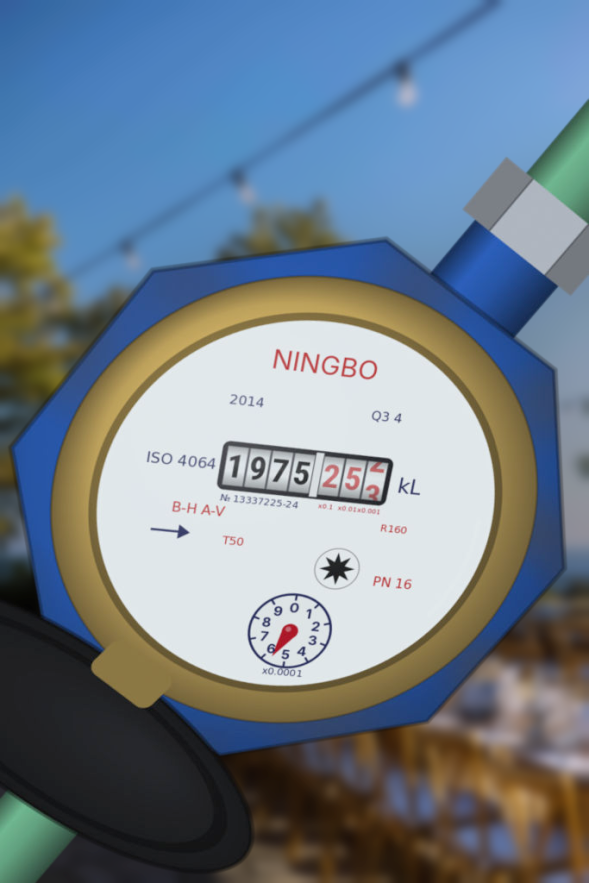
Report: 1975.2525; kL
